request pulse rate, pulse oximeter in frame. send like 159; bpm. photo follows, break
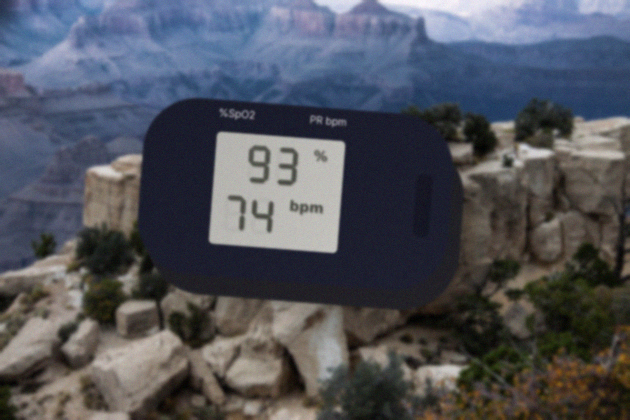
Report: 74; bpm
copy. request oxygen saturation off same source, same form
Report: 93; %
